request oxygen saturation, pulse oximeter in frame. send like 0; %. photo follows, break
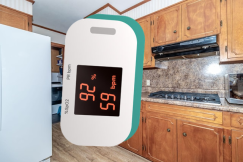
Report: 92; %
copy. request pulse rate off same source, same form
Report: 59; bpm
